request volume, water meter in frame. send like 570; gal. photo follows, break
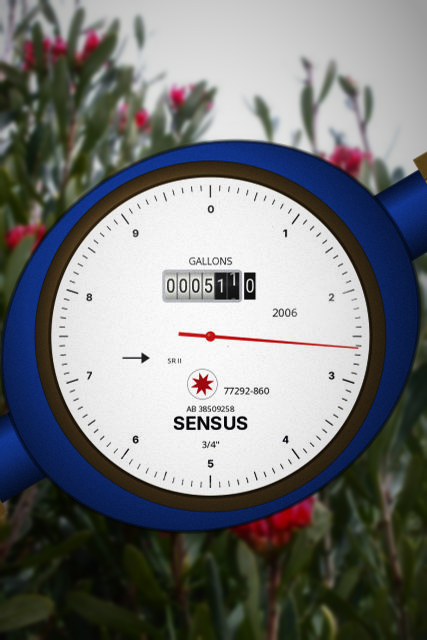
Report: 5112.6; gal
